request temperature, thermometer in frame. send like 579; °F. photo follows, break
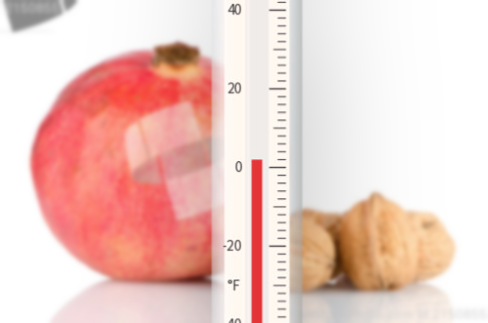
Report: 2; °F
